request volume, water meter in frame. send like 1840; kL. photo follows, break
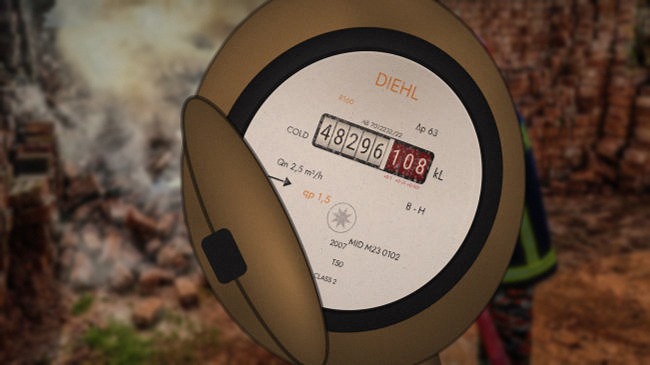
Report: 48296.108; kL
